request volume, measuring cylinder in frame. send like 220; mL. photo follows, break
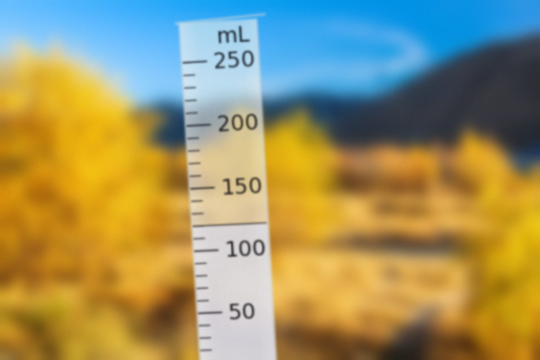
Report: 120; mL
